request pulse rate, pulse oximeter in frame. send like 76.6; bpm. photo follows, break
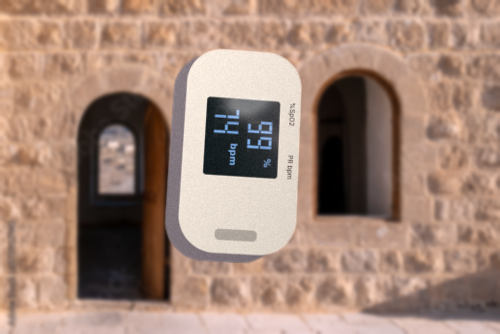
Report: 74; bpm
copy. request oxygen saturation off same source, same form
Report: 99; %
